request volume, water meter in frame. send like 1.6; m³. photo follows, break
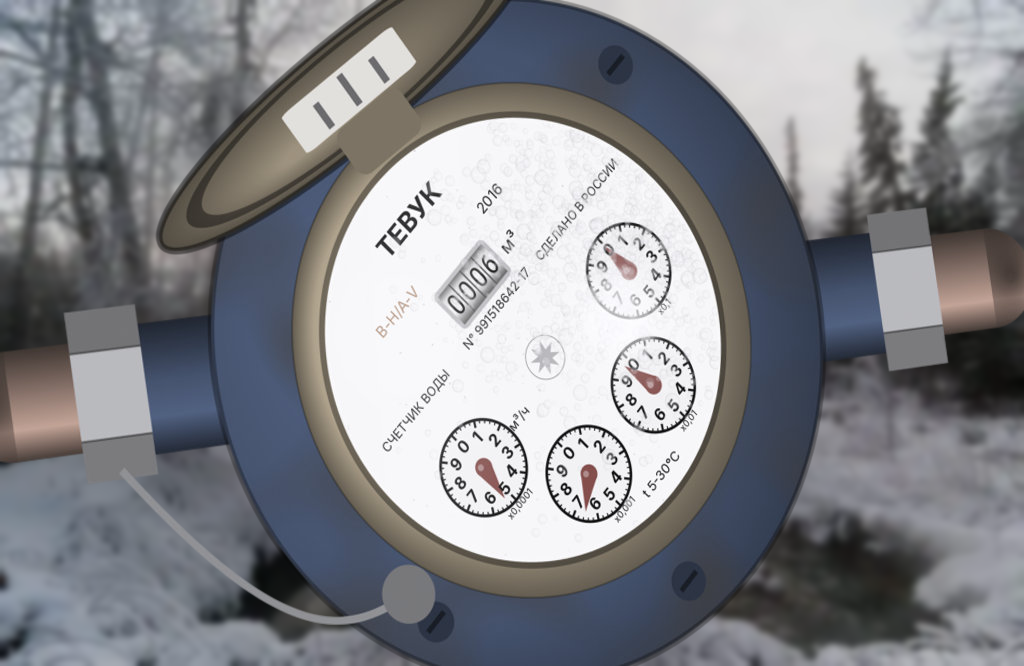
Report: 5.9965; m³
